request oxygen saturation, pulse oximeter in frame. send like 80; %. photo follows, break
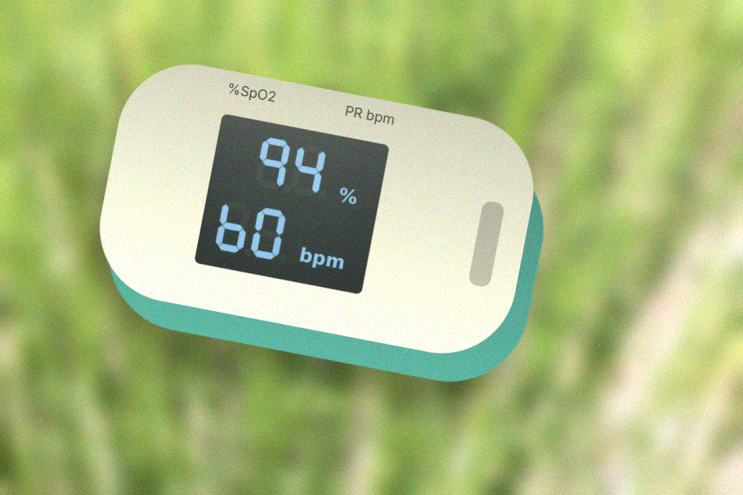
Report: 94; %
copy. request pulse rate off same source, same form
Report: 60; bpm
